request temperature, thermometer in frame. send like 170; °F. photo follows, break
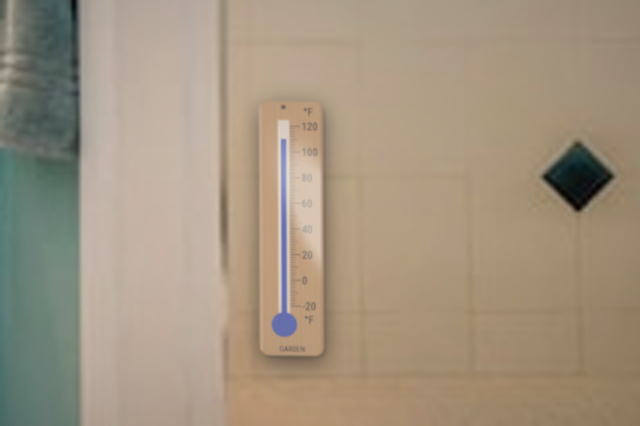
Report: 110; °F
